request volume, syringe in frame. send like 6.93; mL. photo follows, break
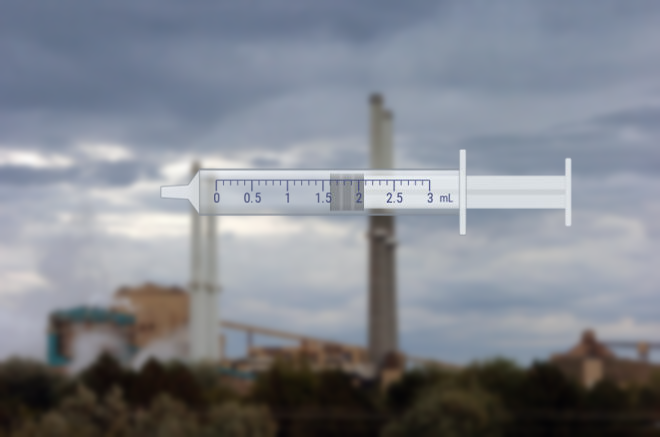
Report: 1.6; mL
